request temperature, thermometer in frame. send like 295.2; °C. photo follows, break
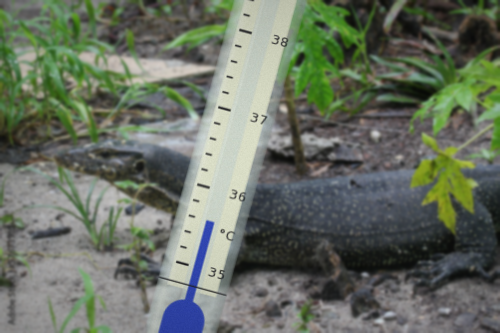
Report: 35.6; °C
